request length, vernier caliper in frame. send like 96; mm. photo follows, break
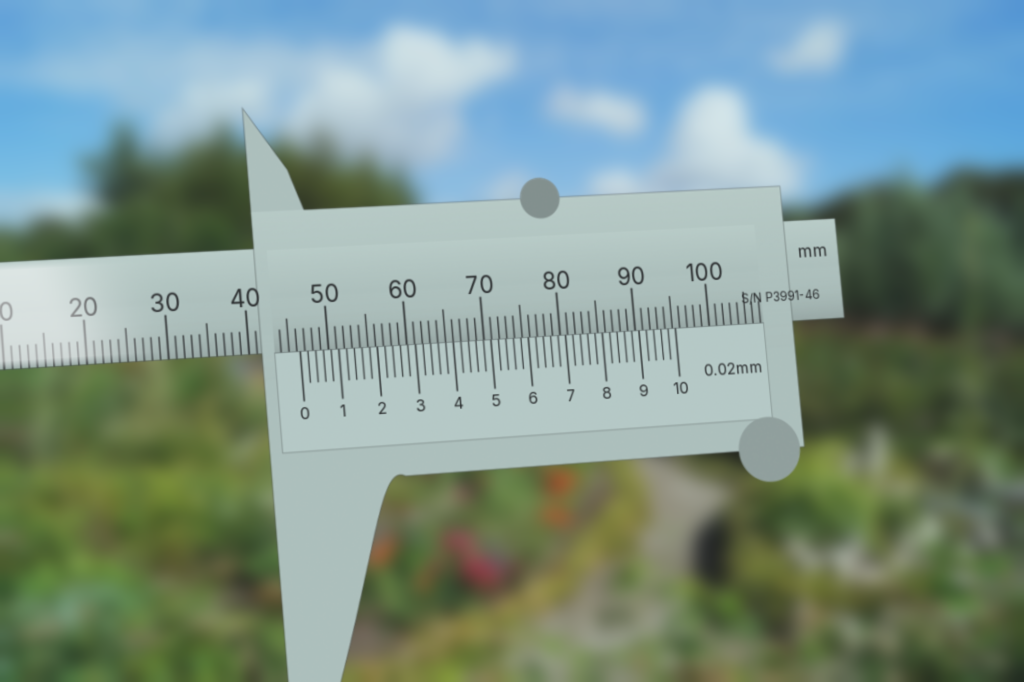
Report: 46.4; mm
